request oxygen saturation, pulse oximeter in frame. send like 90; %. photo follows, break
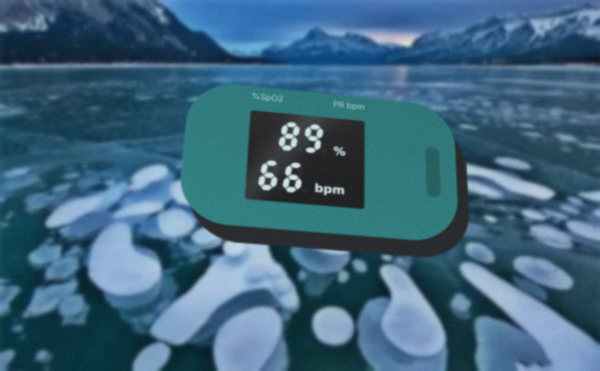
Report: 89; %
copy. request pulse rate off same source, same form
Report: 66; bpm
